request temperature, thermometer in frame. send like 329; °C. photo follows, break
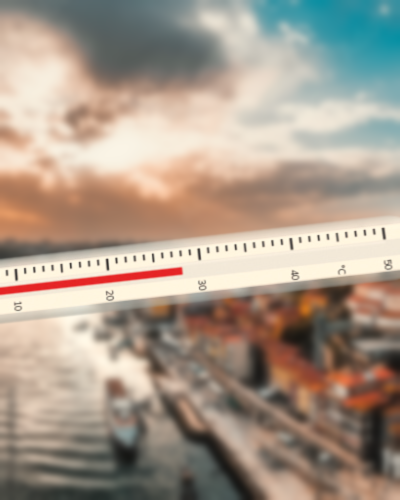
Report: 28; °C
